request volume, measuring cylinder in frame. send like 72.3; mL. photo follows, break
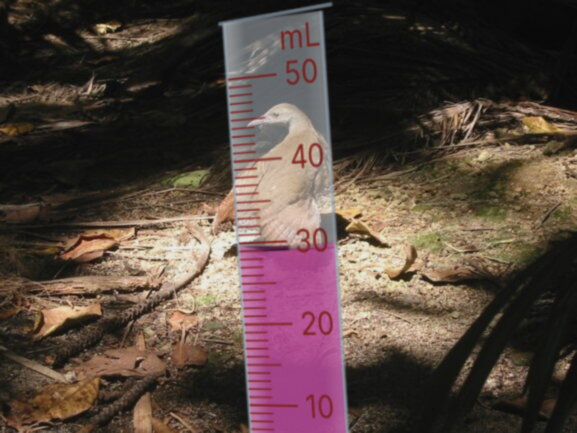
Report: 29; mL
